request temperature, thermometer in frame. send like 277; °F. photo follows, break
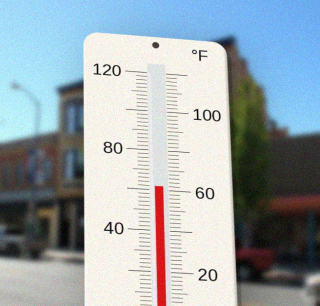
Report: 62; °F
